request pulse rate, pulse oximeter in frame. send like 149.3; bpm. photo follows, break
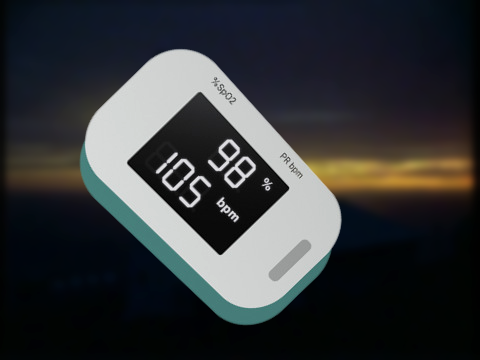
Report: 105; bpm
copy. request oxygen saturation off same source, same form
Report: 98; %
